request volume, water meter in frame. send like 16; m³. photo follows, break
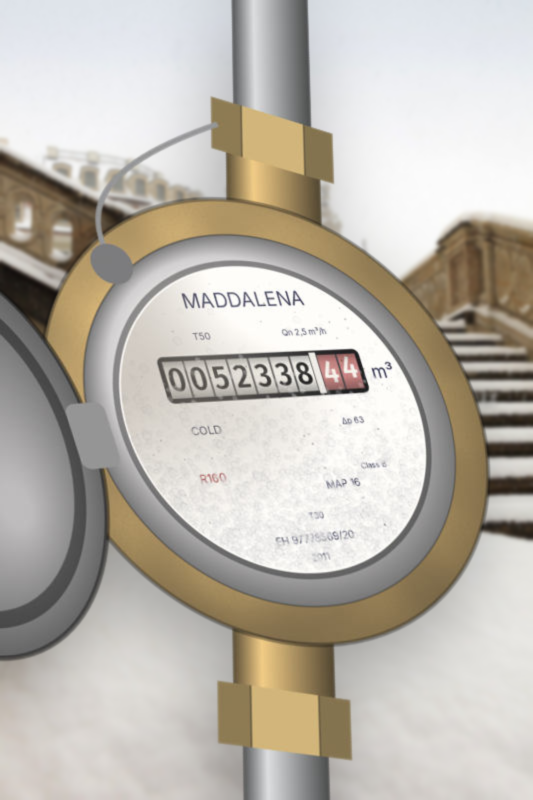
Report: 52338.44; m³
